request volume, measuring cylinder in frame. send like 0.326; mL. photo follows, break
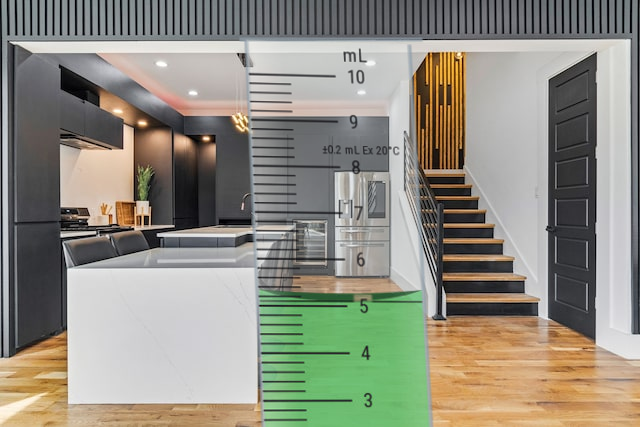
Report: 5.1; mL
